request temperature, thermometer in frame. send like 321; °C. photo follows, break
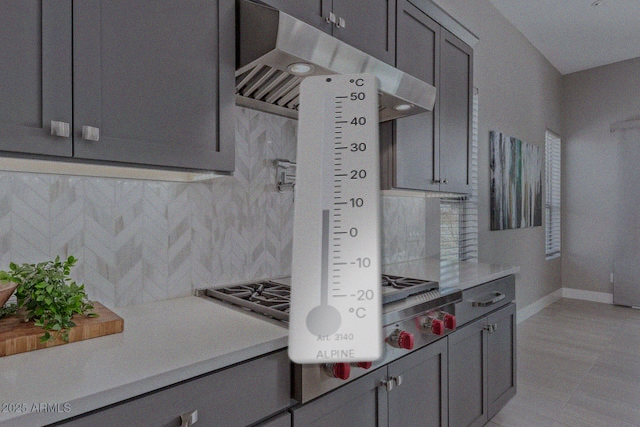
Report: 8; °C
